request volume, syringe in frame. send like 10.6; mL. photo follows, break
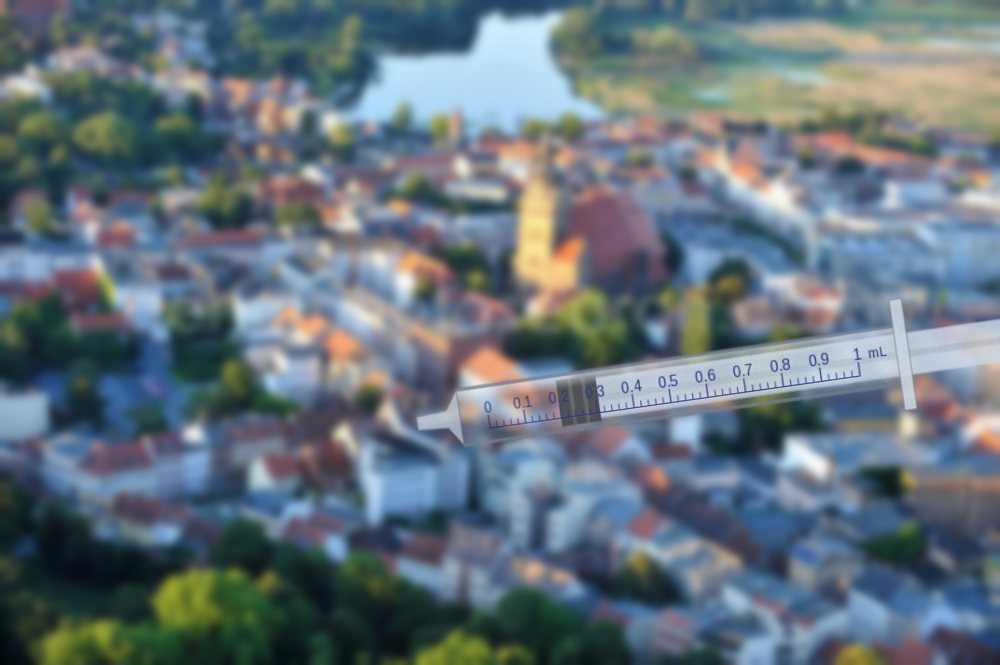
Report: 0.2; mL
